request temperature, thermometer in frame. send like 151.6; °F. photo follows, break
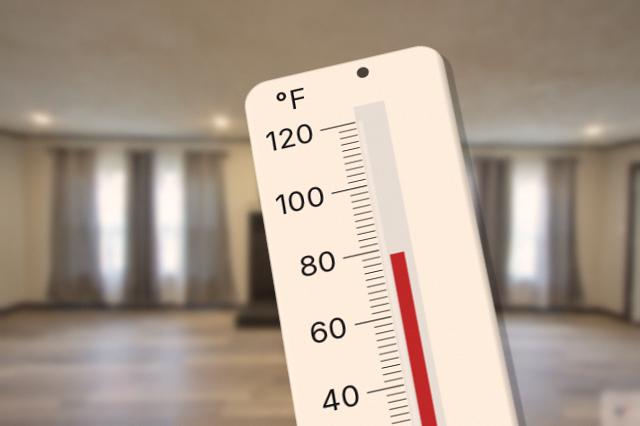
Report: 78; °F
